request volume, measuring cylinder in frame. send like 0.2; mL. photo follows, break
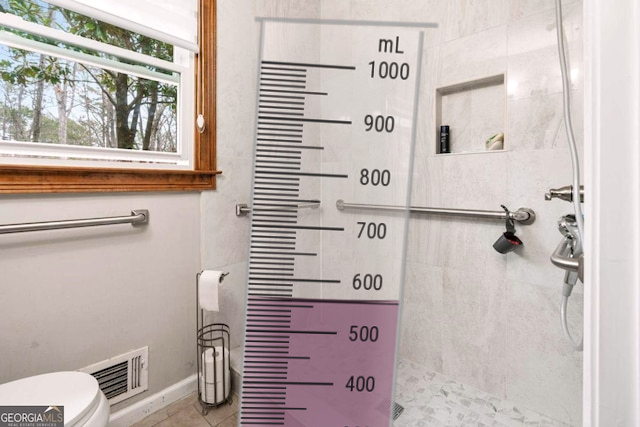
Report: 560; mL
